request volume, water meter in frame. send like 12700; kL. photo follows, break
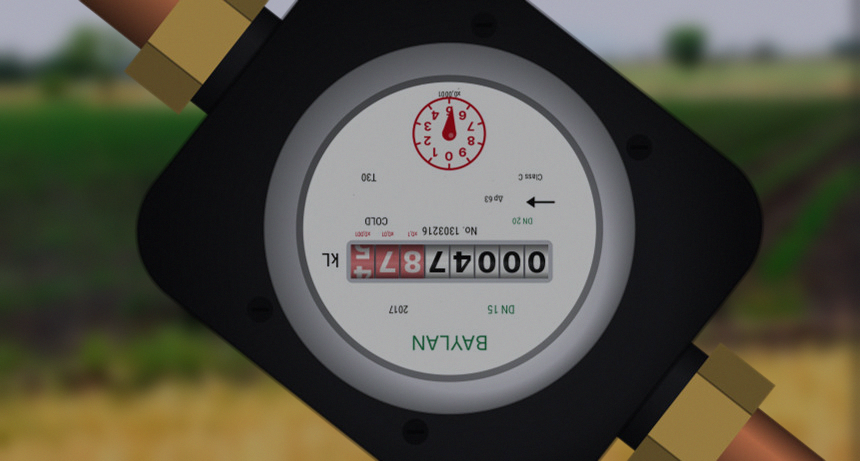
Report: 47.8745; kL
